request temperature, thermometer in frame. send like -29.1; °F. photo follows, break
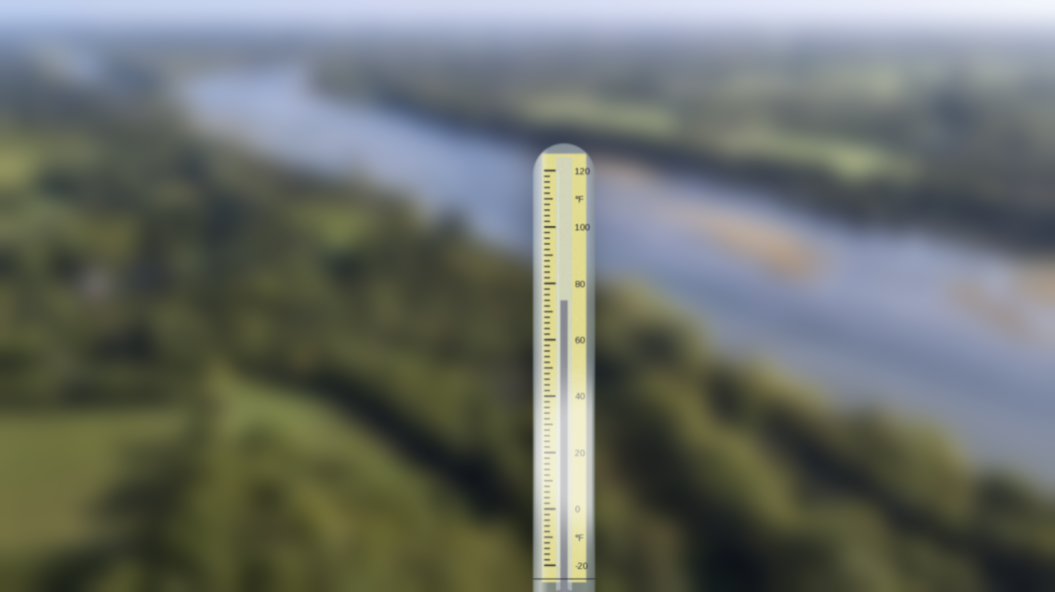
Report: 74; °F
